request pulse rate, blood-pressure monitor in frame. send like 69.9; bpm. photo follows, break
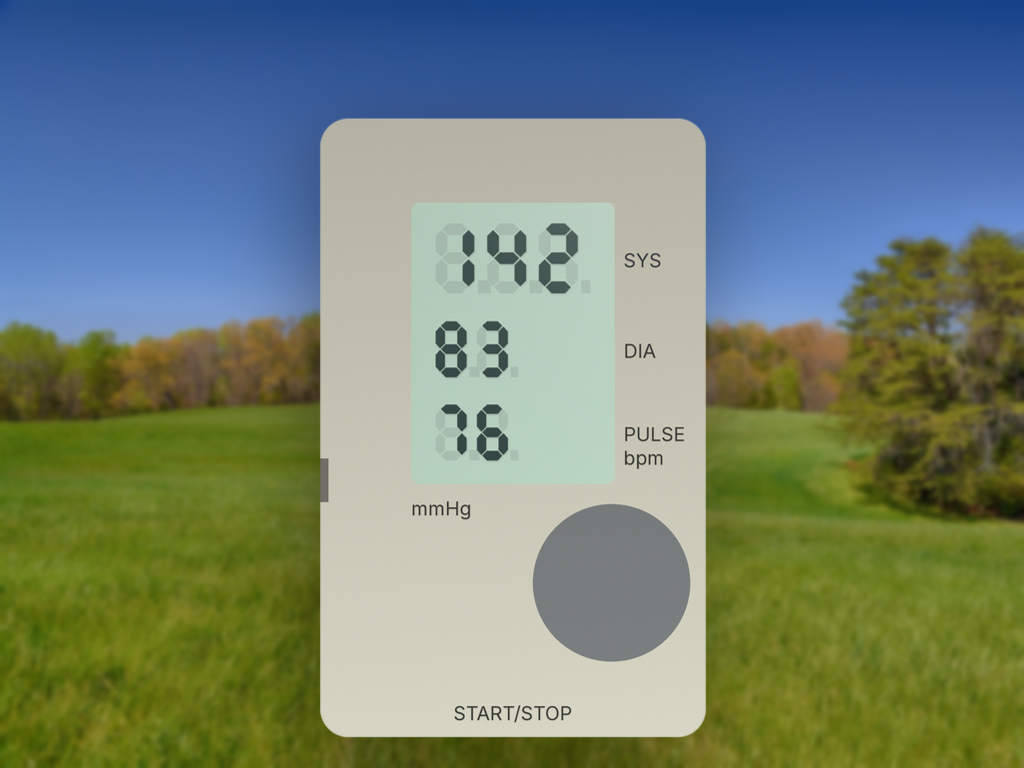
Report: 76; bpm
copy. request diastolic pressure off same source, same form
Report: 83; mmHg
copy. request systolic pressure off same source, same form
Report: 142; mmHg
